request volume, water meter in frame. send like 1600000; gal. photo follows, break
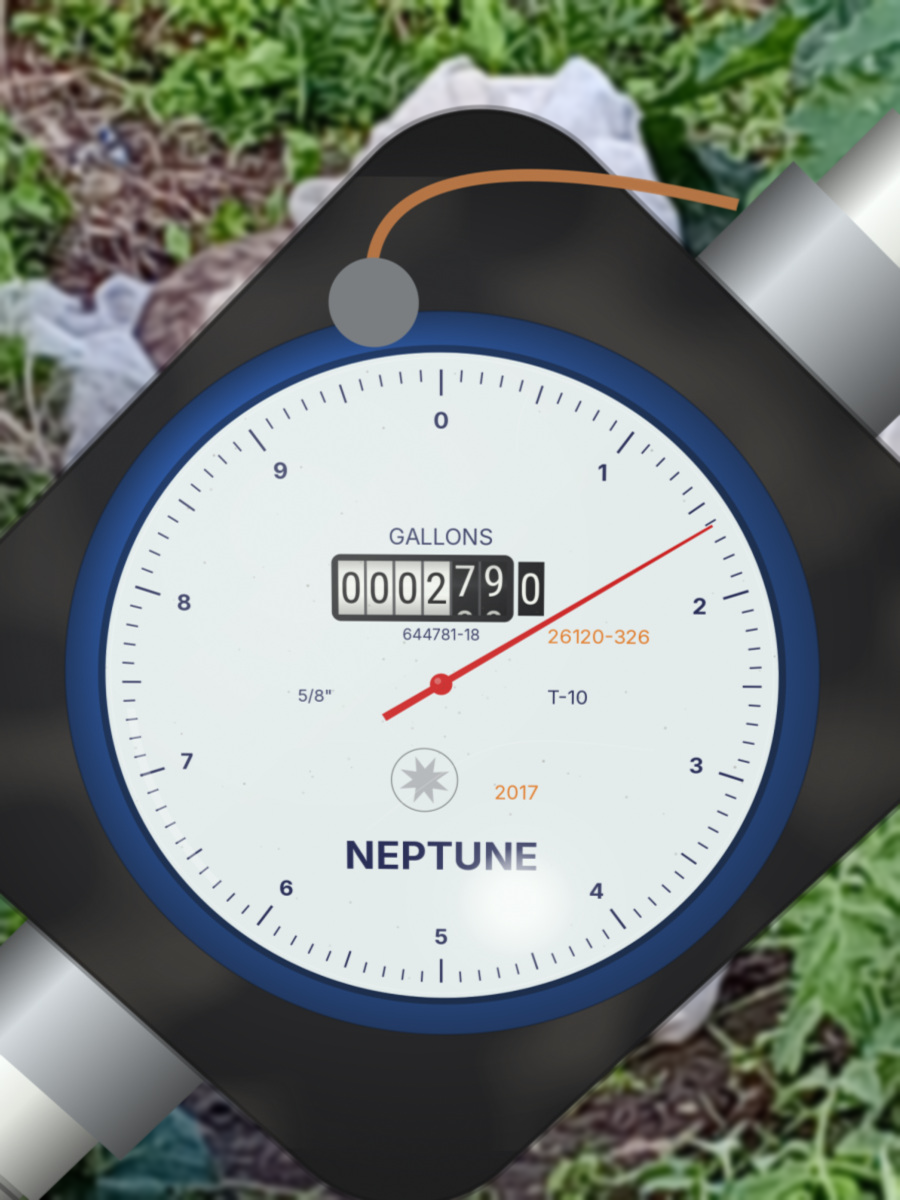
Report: 2791.6; gal
